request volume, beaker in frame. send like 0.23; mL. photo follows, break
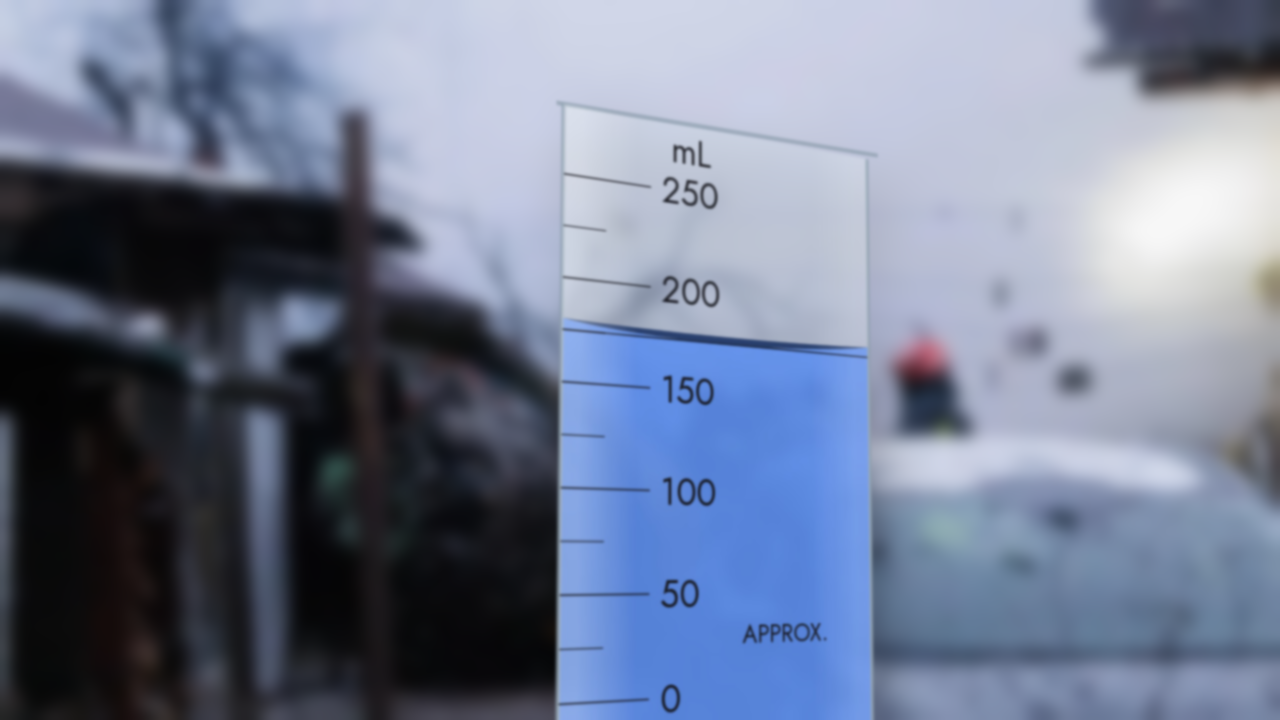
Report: 175; mL
